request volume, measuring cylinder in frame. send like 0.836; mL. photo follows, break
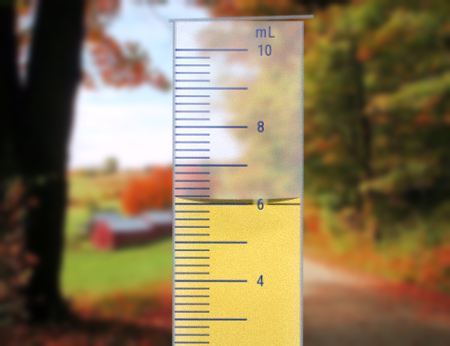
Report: 6; mL
